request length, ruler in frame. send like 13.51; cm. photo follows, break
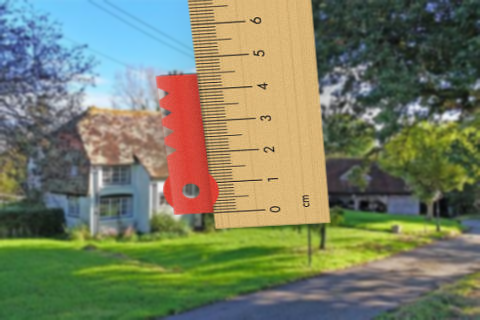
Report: 4.5; cm
